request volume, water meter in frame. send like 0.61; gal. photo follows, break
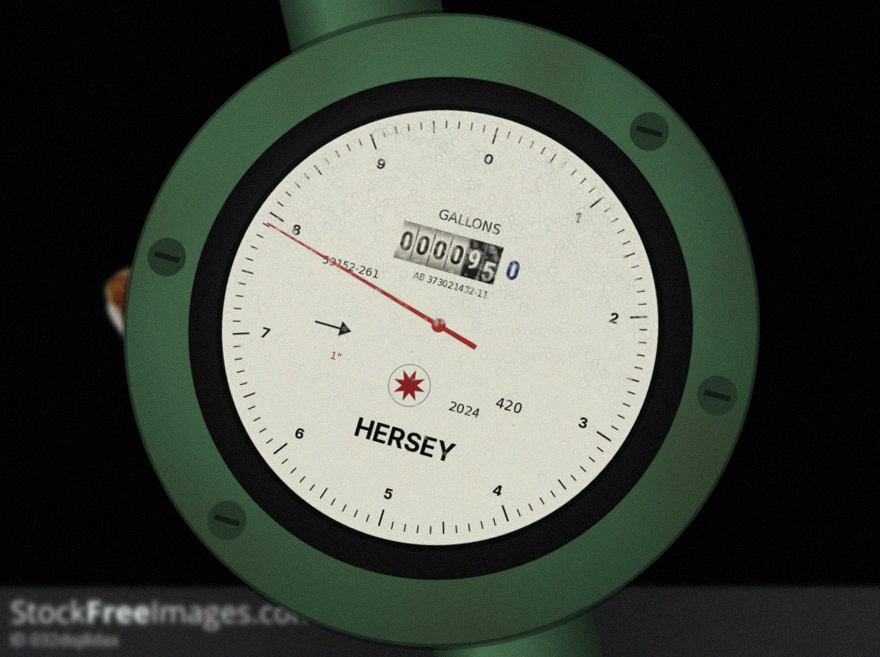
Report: 947.9; gal
